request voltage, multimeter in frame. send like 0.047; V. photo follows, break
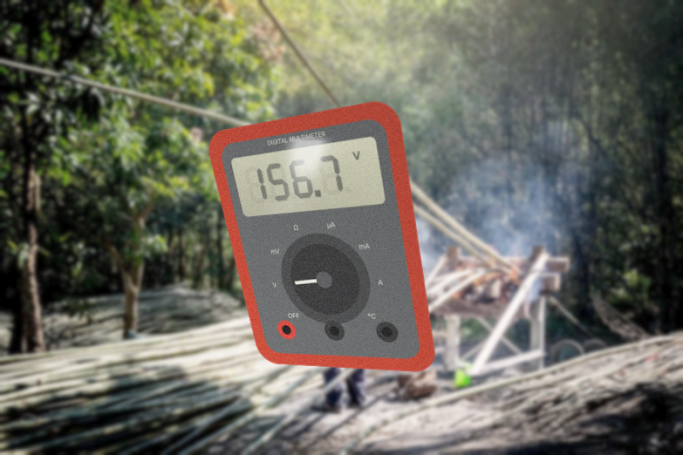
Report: 156.7; V
